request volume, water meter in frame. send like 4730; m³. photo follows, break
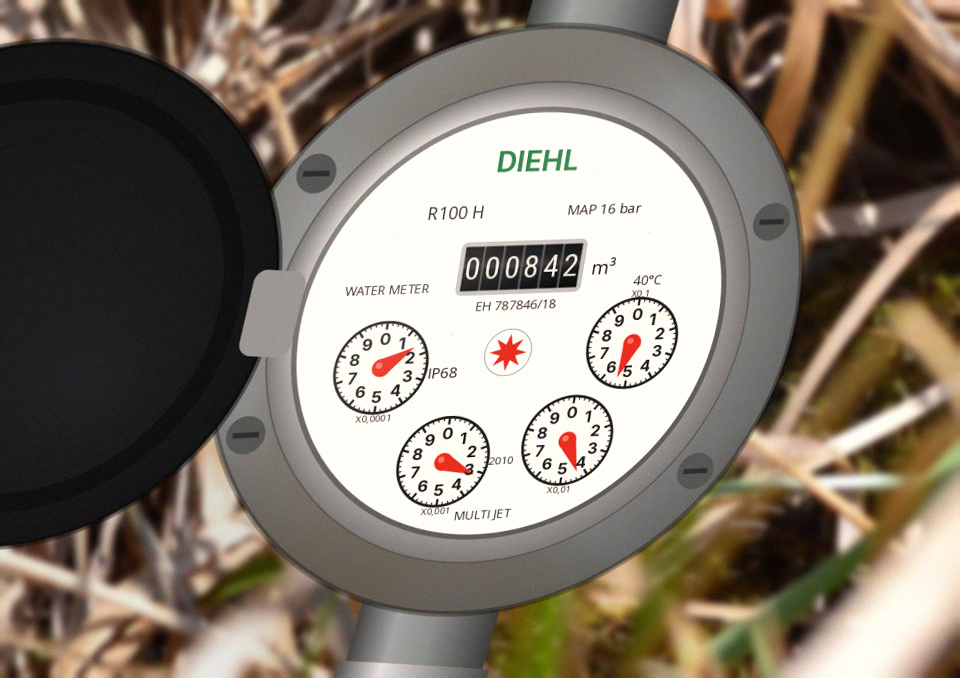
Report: 842.5431; m³
